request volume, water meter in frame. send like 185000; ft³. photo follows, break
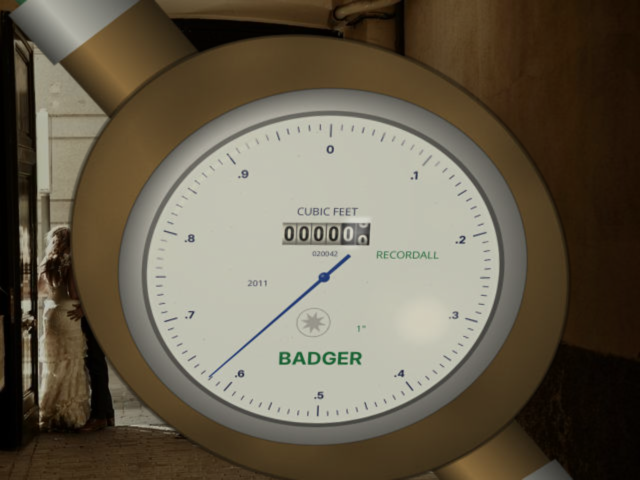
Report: 8.62; ft³
